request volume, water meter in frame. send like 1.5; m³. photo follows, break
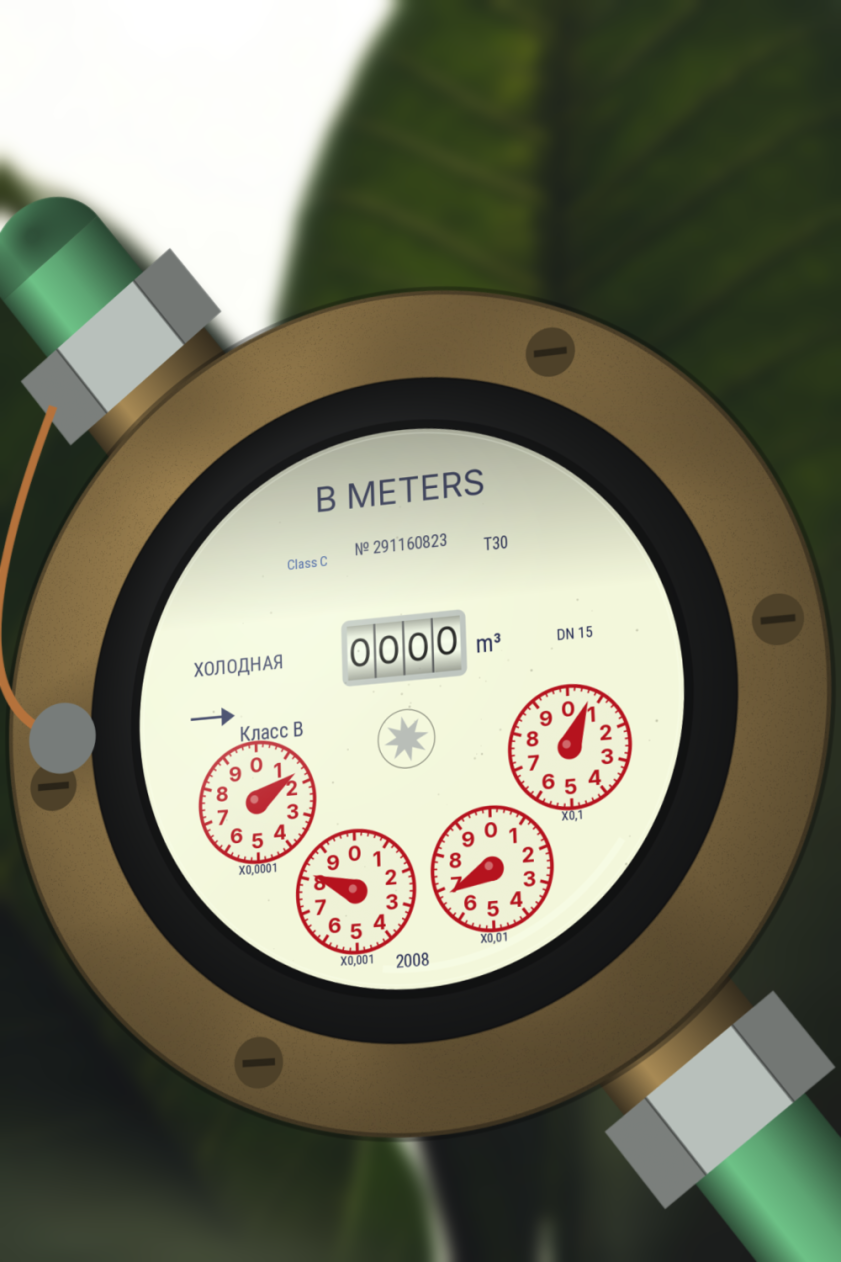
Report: 0.0681; m³
